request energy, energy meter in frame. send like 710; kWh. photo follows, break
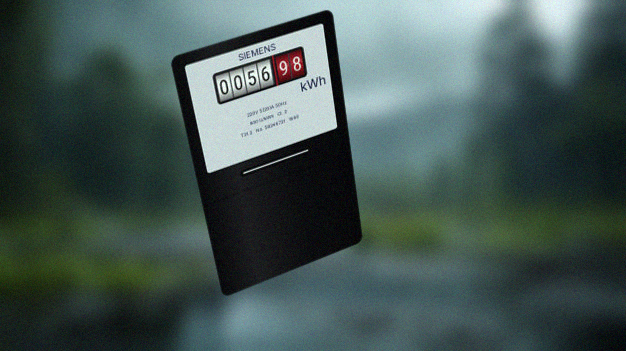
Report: 56.98; kWh
